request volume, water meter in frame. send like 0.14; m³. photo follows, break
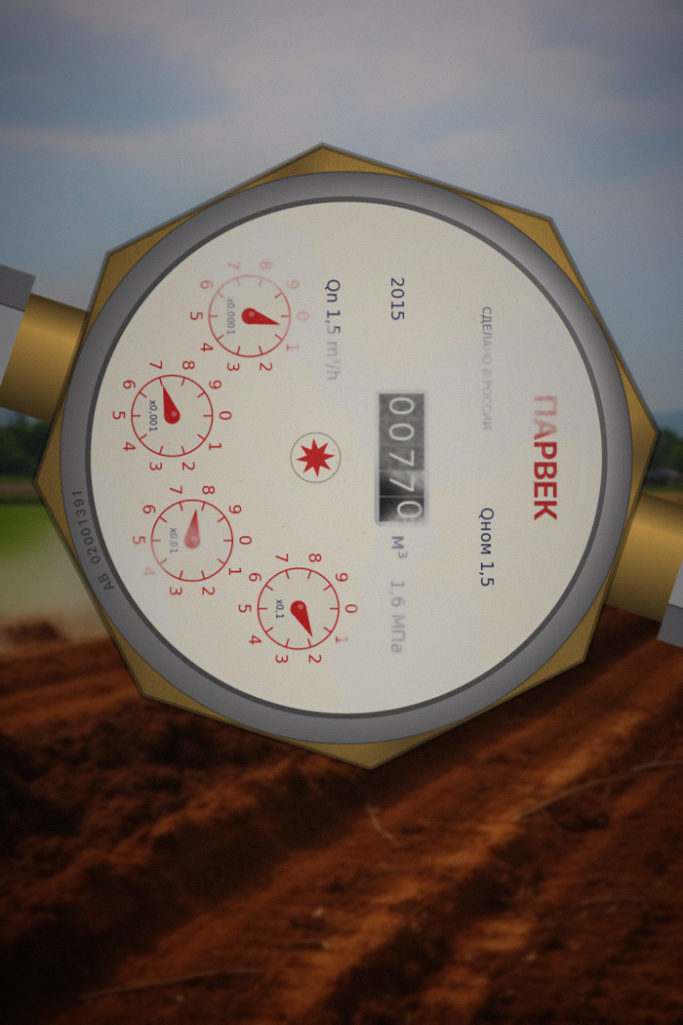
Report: 770.1770; m³
